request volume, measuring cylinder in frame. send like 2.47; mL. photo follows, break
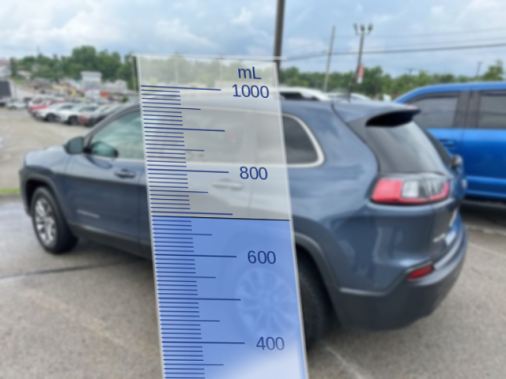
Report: 690; mL
